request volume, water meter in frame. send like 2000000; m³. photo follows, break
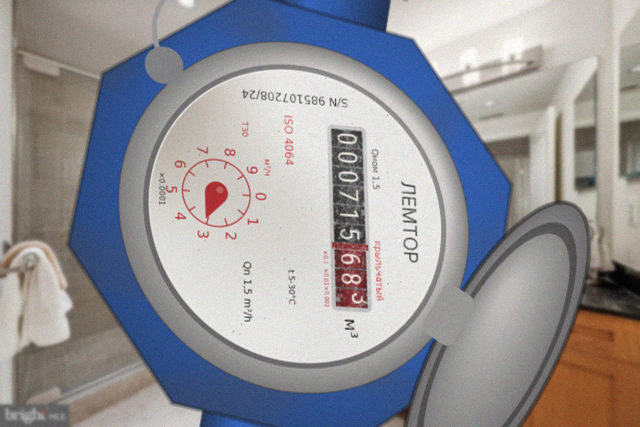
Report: 715.6833; m³
